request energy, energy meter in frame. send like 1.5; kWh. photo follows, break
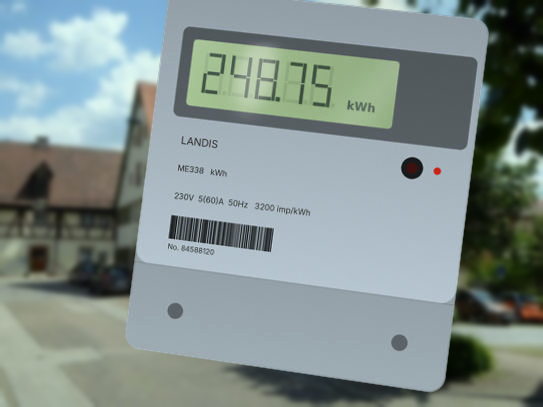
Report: 248.75; kWh
